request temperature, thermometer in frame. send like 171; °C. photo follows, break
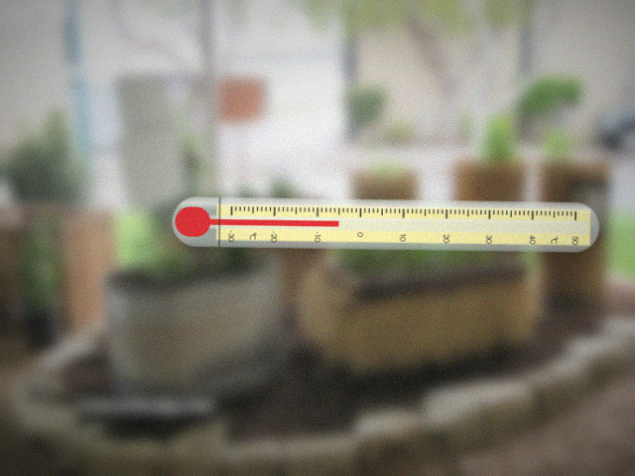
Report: -5; °C
